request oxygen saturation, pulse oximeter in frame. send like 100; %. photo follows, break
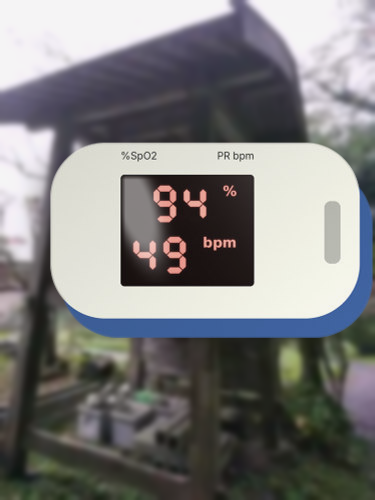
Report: 94; %
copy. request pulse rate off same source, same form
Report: 49; bpm
